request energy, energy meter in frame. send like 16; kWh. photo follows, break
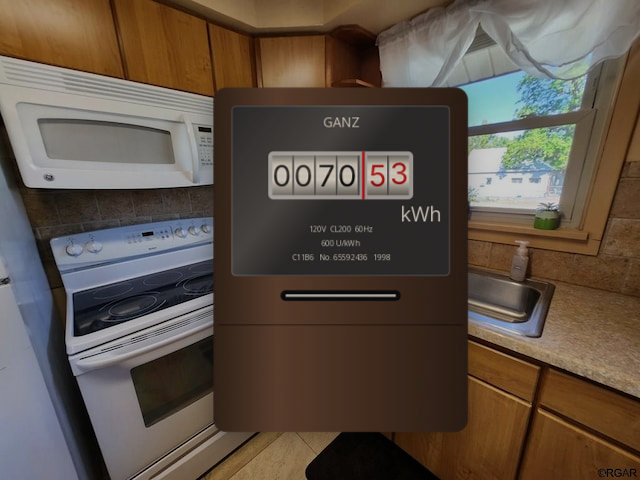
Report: 70.53; kWh
